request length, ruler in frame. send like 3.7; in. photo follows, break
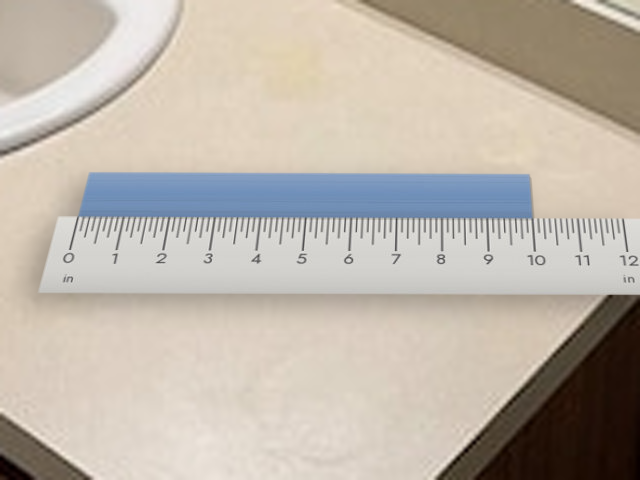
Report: 10; in
